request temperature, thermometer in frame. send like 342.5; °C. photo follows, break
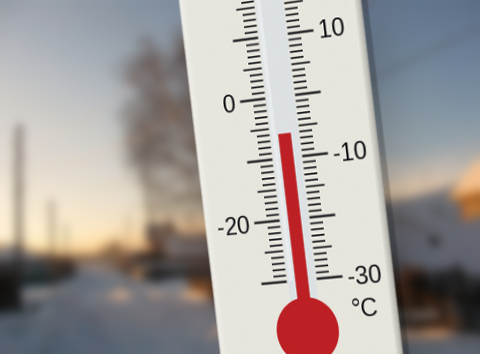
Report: -6; °C
